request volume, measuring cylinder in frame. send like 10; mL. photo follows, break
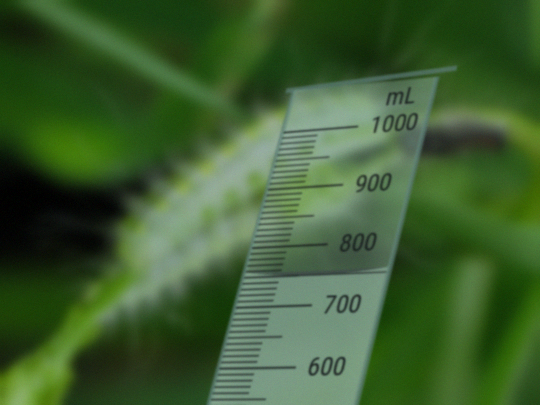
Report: 750; mL
